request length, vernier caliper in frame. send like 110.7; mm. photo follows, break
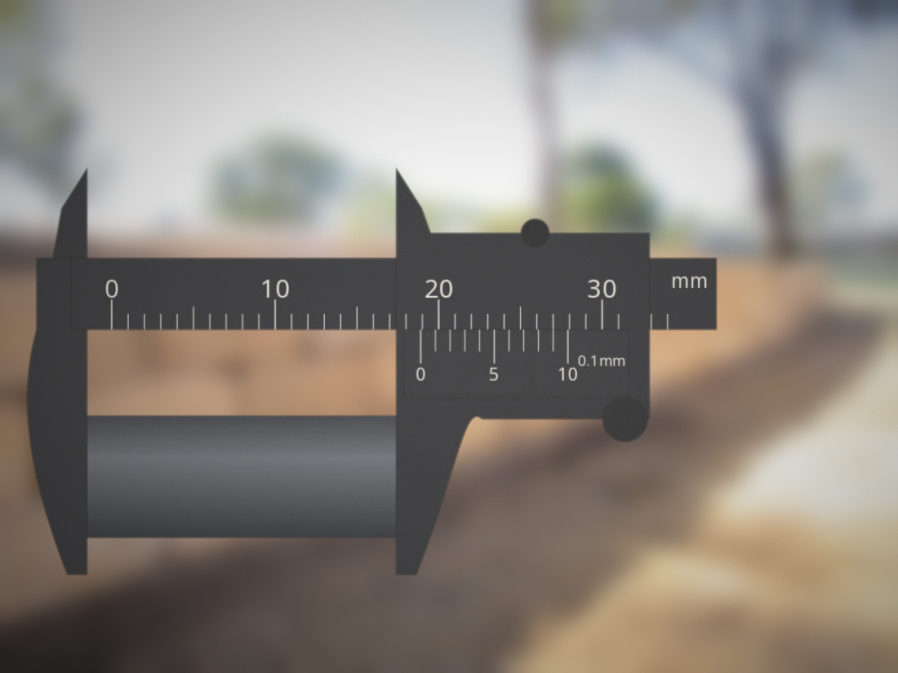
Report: 18.9; mm
